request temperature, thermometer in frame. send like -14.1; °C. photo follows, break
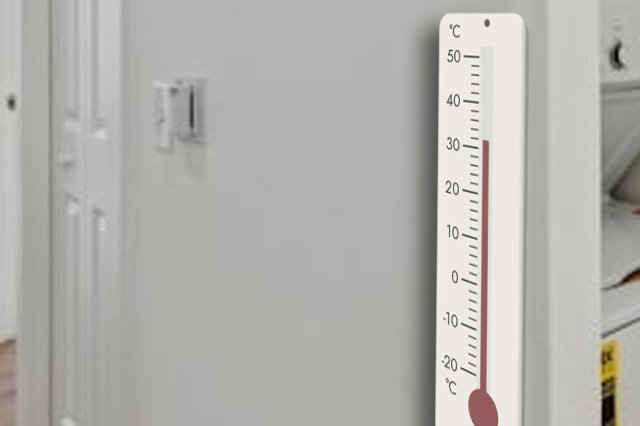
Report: 32; °C
